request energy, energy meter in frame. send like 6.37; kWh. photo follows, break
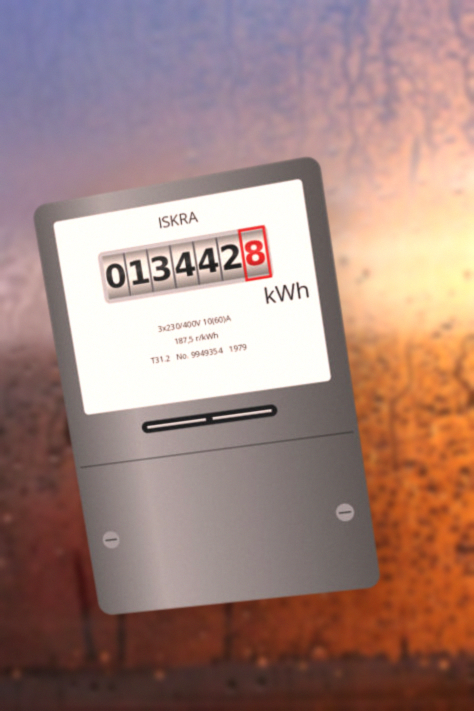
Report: 13442.8; kWh
